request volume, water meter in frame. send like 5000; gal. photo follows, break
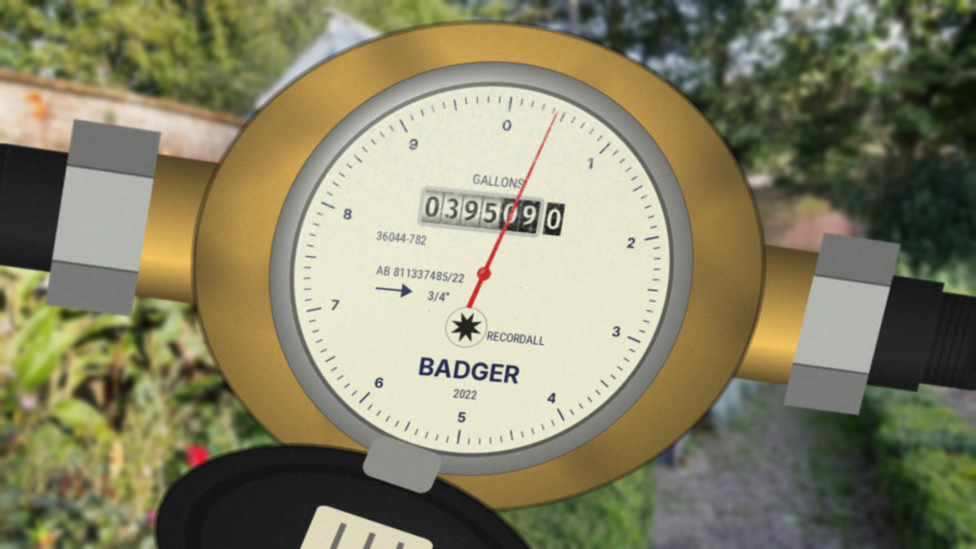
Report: 395090.4; gal
